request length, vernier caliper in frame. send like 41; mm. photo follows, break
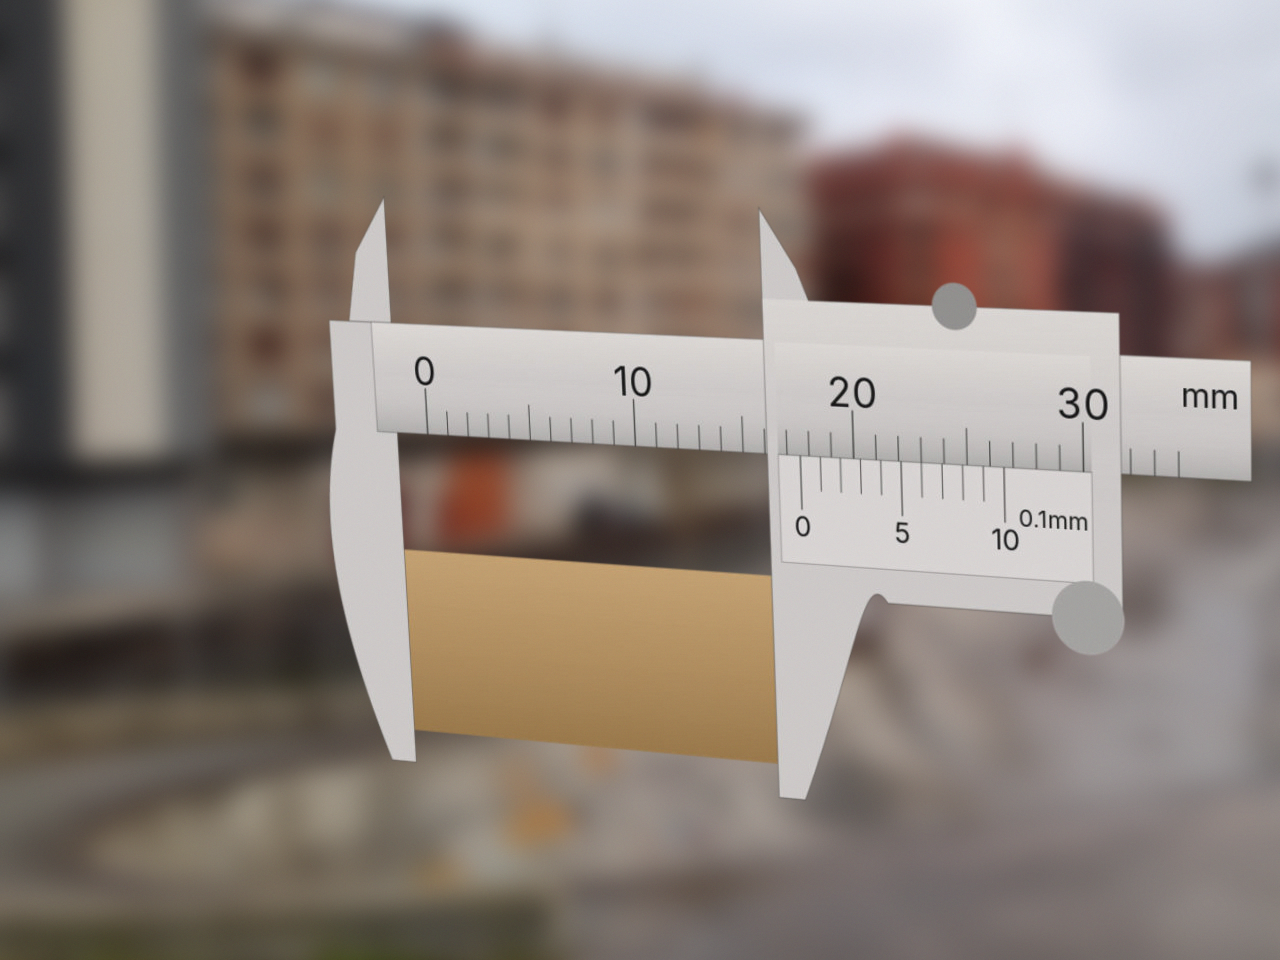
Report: 17.6; mm
